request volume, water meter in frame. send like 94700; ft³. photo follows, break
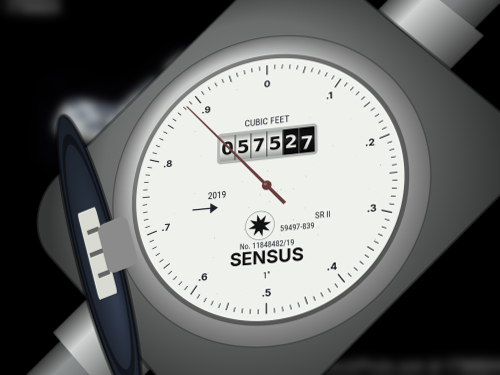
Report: 57526.88; ft³
